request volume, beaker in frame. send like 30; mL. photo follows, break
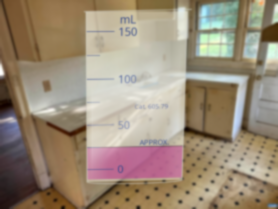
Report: 25; mL
